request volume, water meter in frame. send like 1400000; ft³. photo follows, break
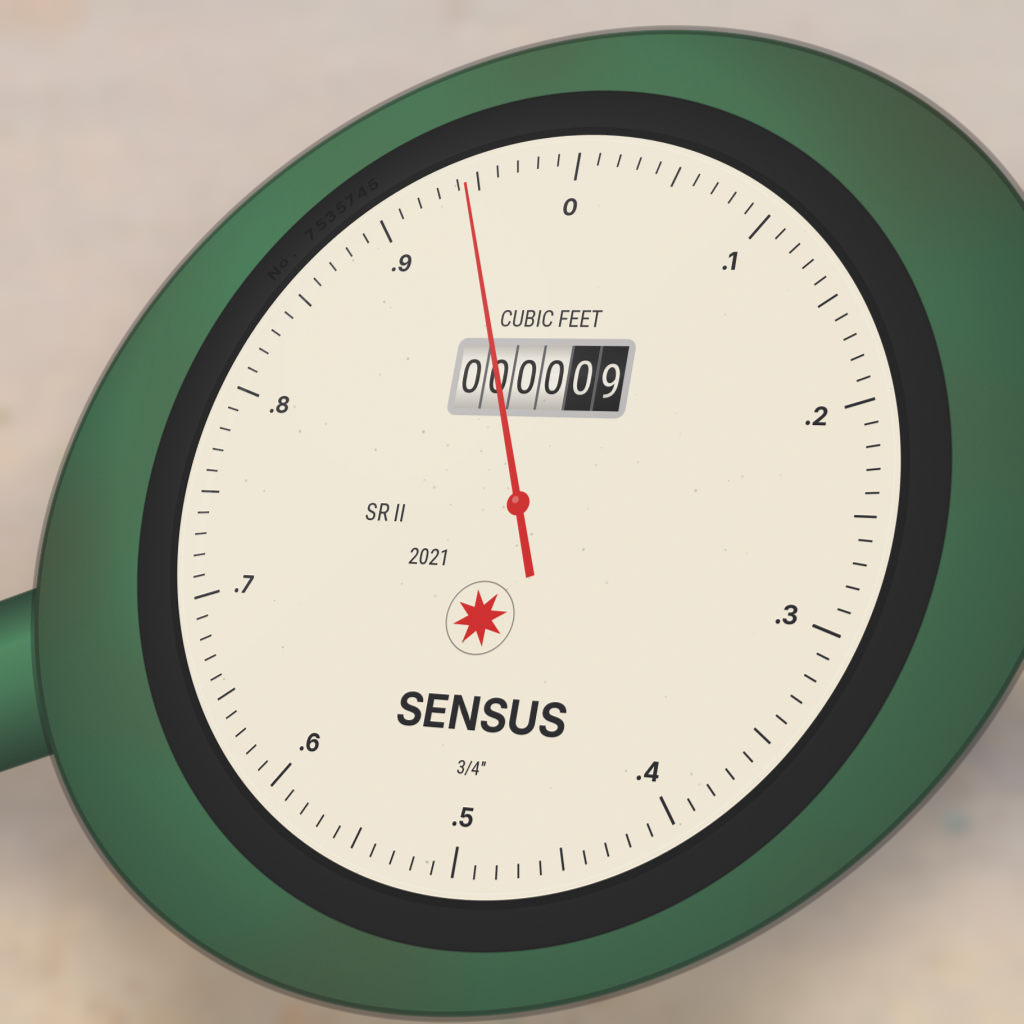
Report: 8.94; ft³
